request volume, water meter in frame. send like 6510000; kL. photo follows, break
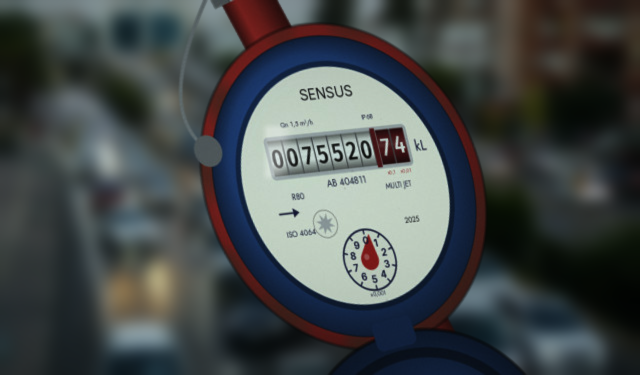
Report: 75520.740; kL
